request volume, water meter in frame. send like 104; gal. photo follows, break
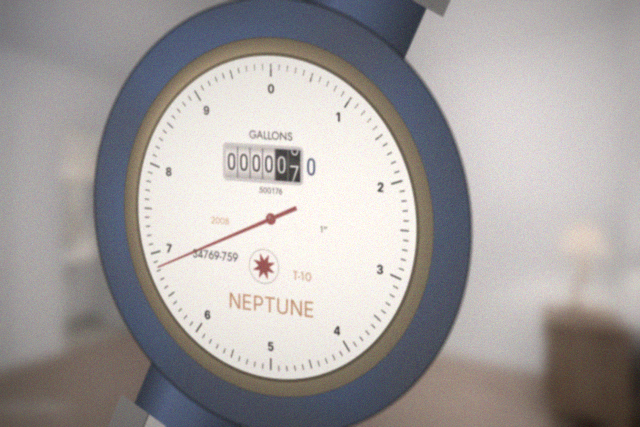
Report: 66.8; gal
